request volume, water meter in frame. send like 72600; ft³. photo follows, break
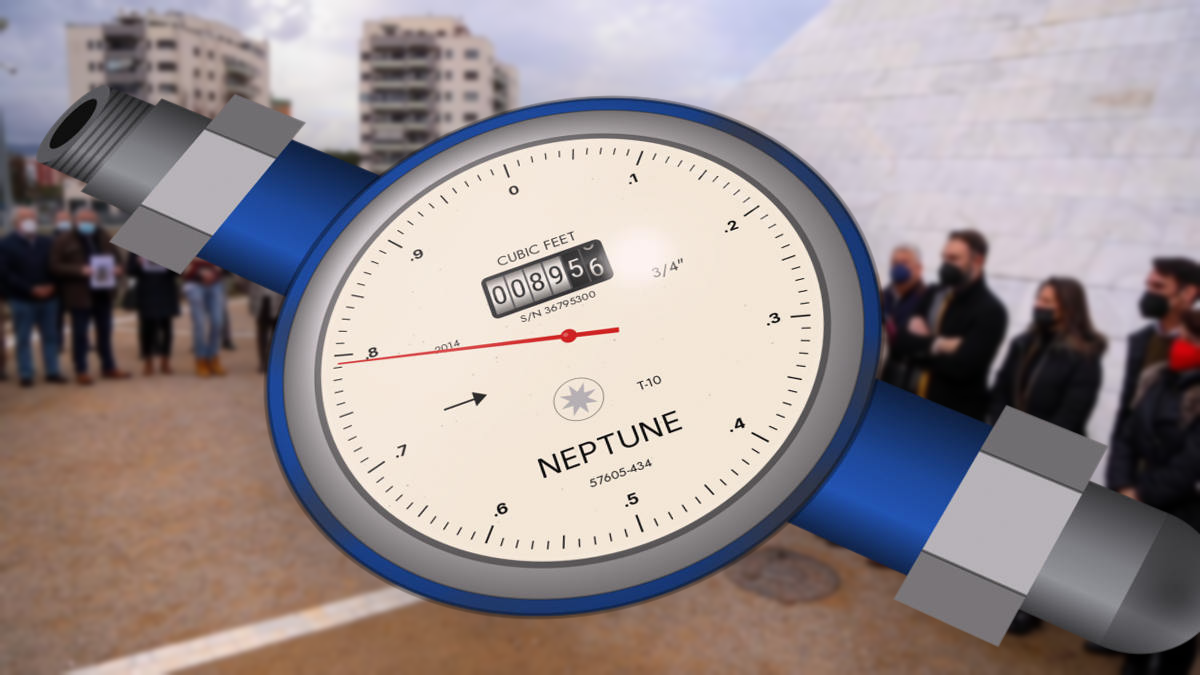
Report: 8955.79; ft³
